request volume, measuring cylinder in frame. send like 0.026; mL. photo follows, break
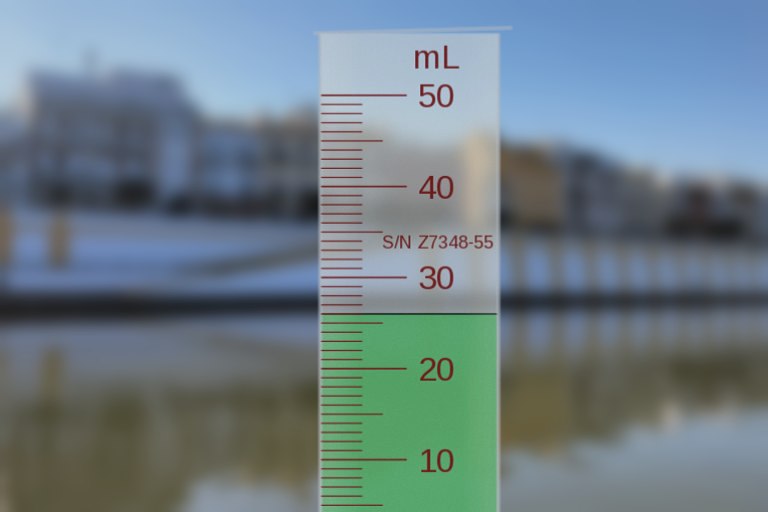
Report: 26; mL
